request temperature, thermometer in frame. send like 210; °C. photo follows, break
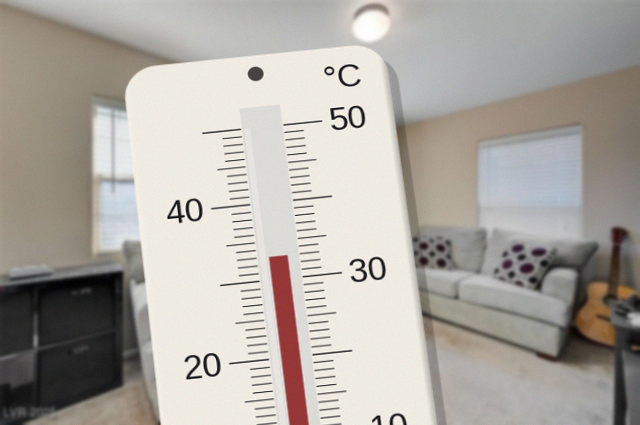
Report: 33; °C
